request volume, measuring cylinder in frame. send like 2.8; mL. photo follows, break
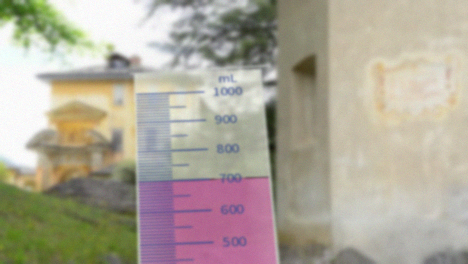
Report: 700; mL
